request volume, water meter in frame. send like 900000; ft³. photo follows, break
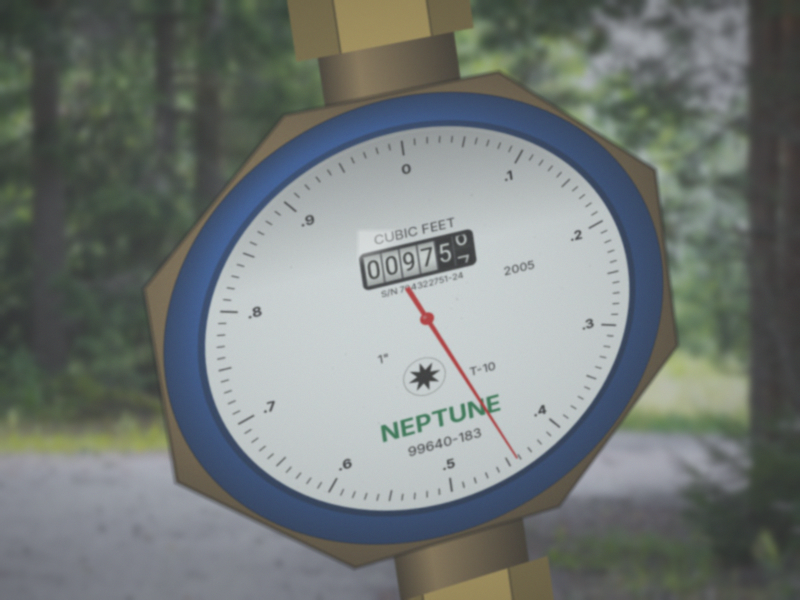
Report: 9756.44; ft³
